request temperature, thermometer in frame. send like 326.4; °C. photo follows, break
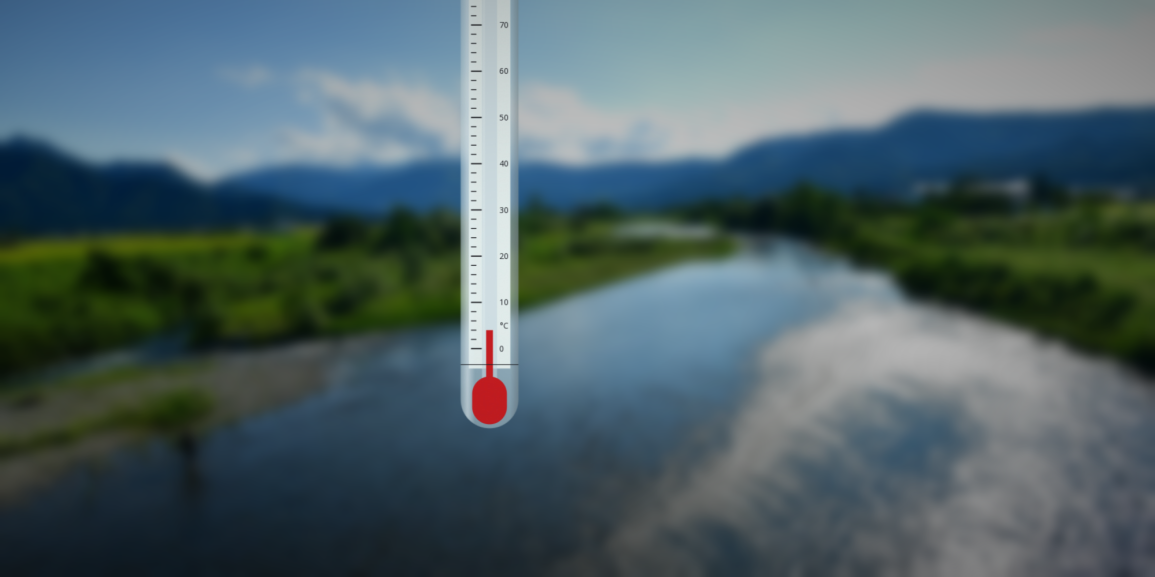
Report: 4; °C
